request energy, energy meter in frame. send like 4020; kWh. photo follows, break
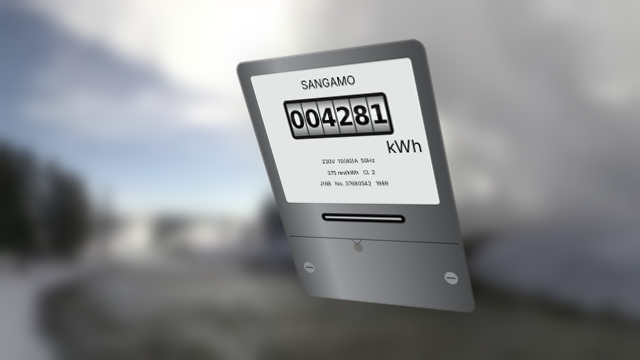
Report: 4281; kWh
